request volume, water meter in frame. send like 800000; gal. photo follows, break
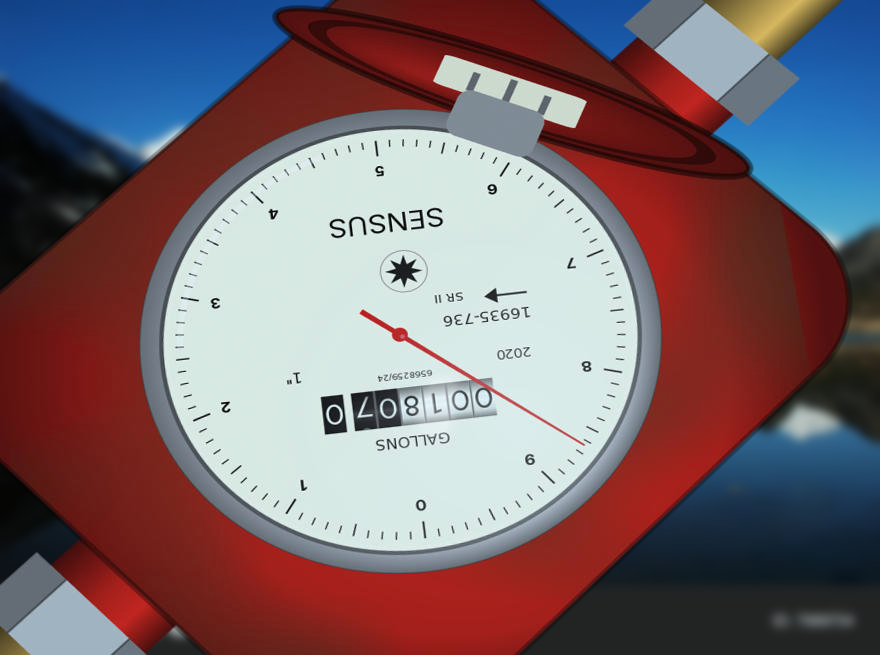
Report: 18068.6; gal
